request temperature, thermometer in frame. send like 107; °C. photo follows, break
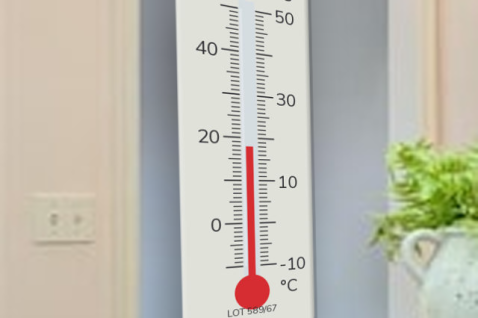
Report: 18; °C
